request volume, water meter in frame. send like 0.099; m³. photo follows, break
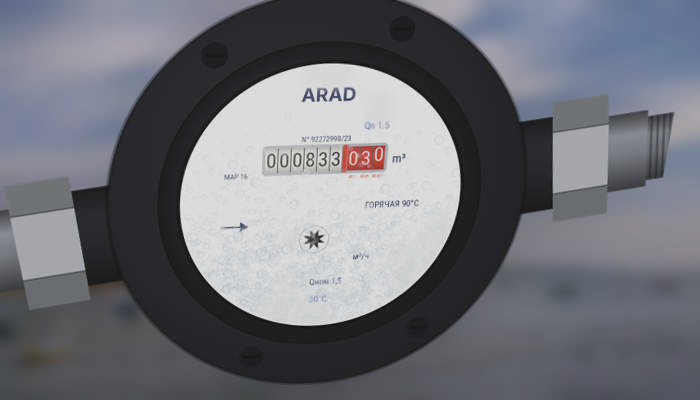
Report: 833.030; m³
